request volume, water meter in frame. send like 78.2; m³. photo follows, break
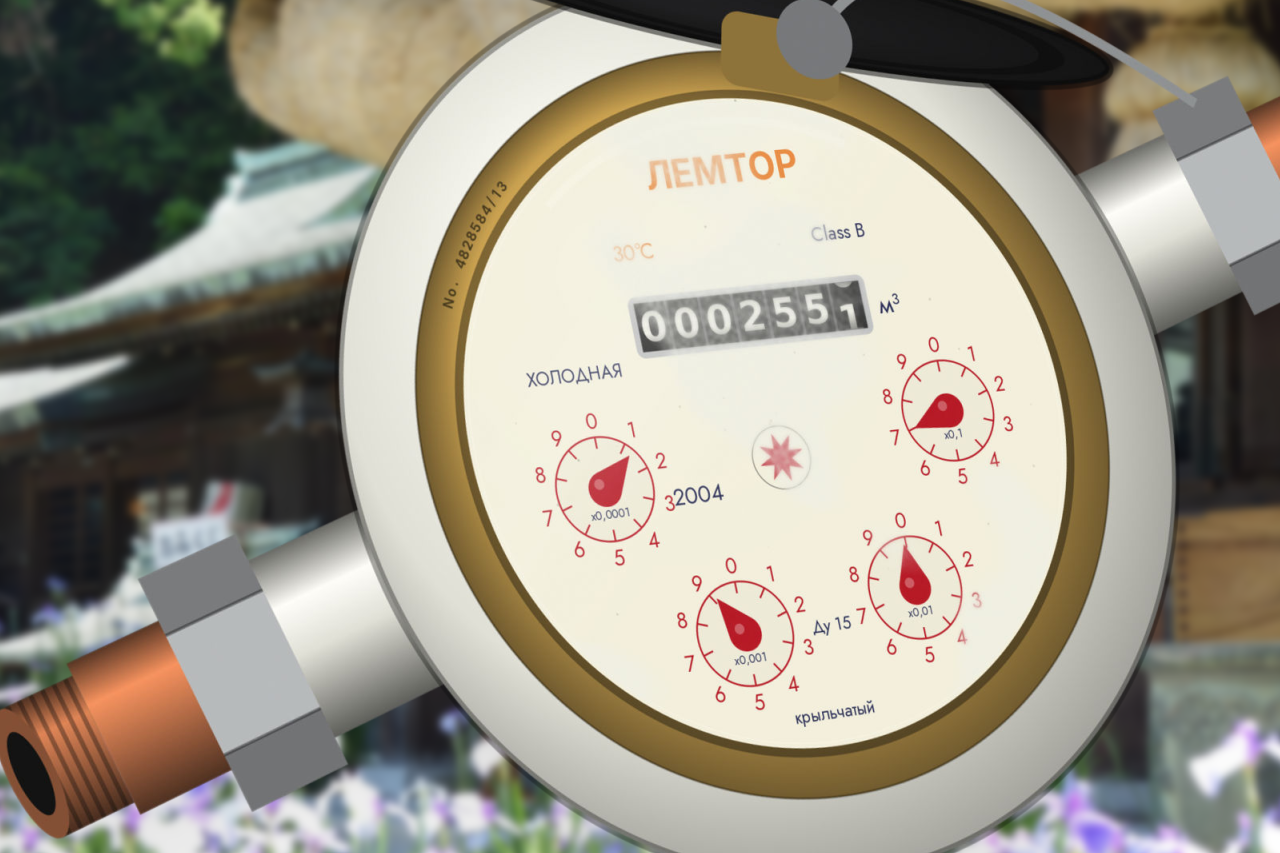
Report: 2550.6991; m³
